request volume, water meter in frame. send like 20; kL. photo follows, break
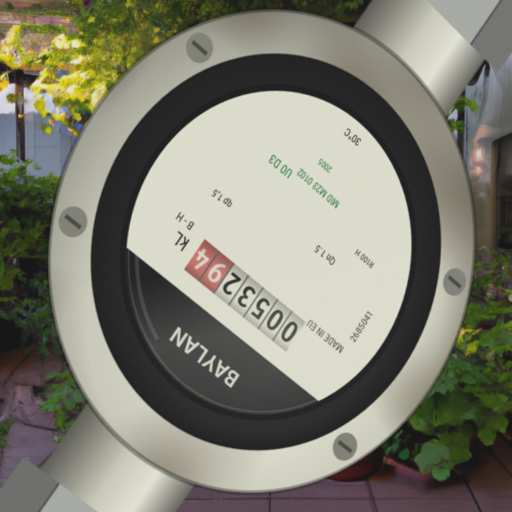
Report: 532.94; kL
